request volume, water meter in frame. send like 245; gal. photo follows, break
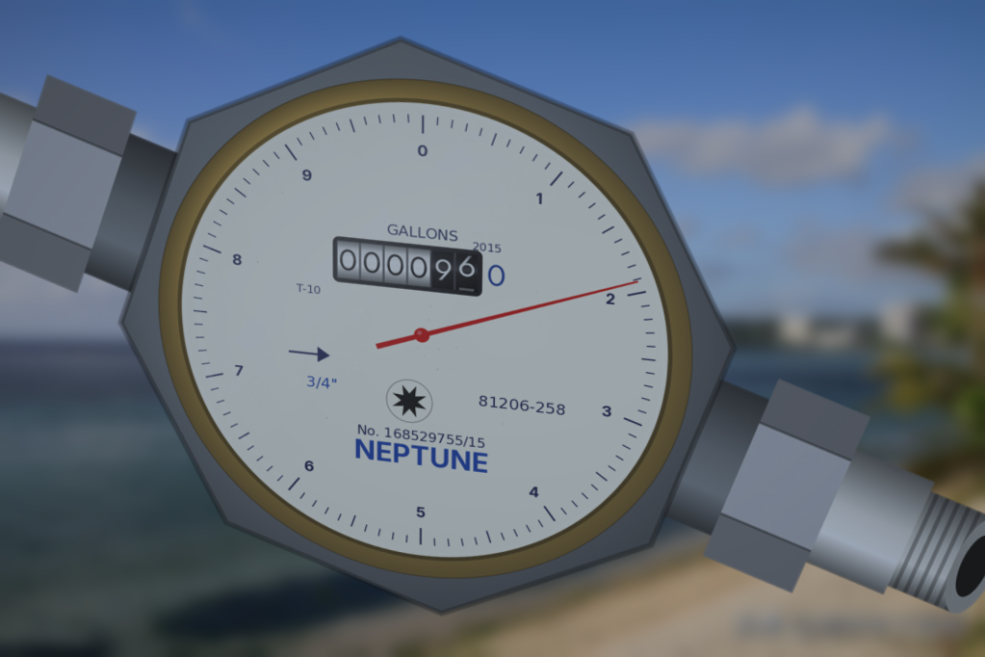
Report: 961.9; gal
